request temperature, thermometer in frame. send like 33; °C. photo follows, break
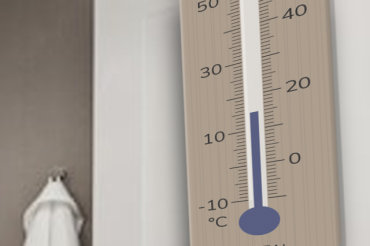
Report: 15; °C
